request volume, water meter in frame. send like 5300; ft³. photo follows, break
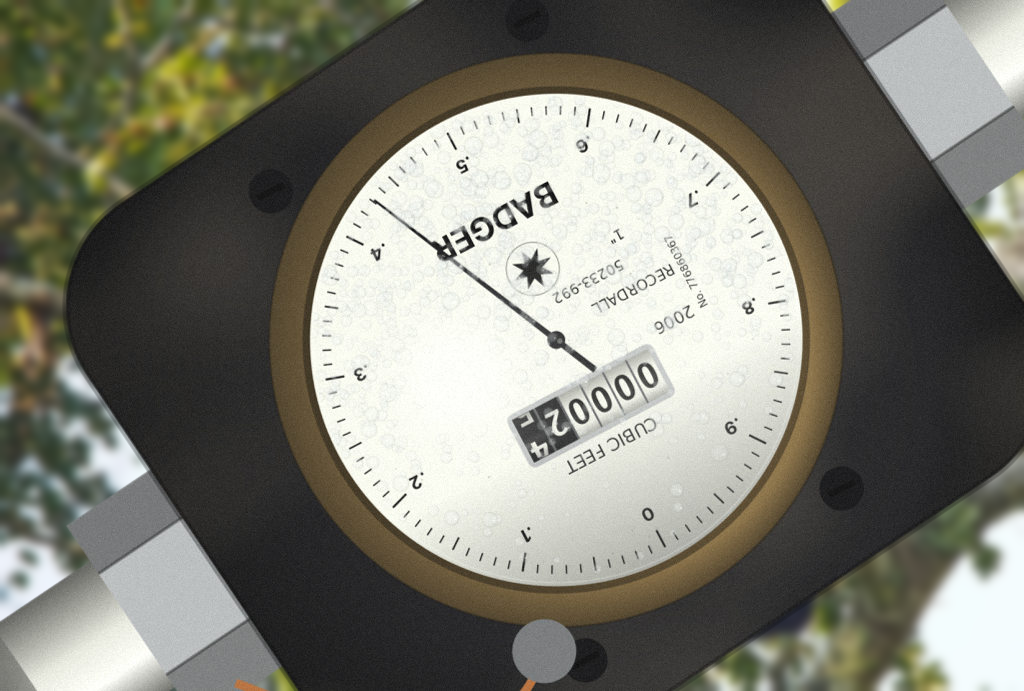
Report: 24.43; ft³
